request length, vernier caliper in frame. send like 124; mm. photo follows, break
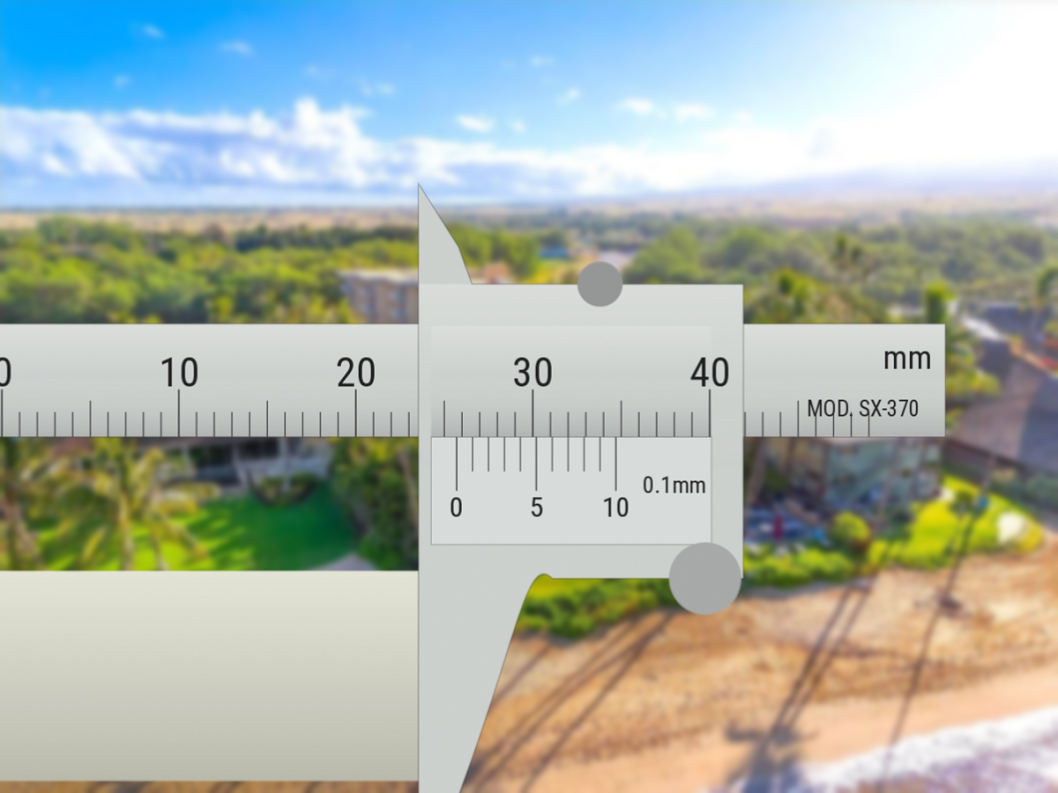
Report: 25.7; mm
